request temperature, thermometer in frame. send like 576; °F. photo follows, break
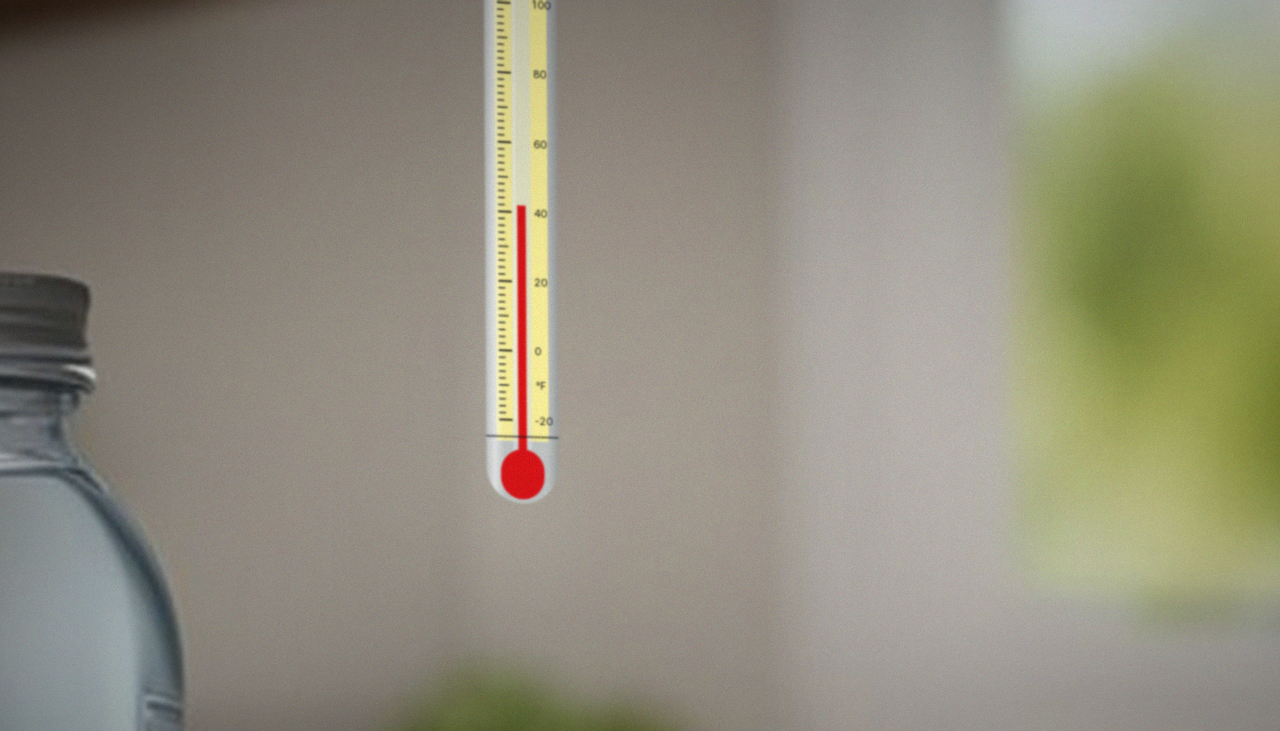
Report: 42; °F
